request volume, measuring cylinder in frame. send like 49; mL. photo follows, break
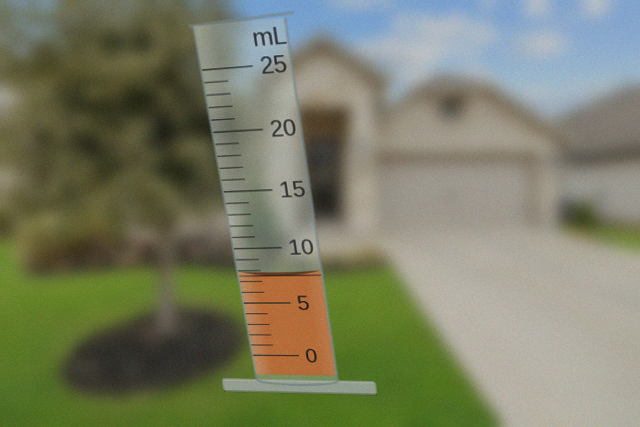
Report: 7.5; mL
